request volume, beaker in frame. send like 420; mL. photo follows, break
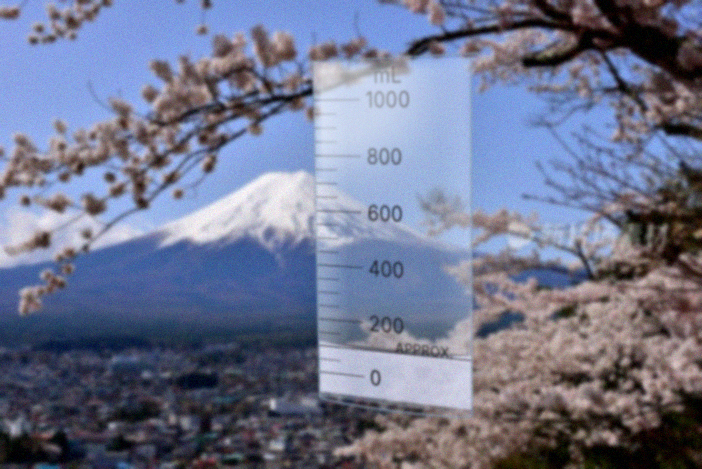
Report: 100; mL
